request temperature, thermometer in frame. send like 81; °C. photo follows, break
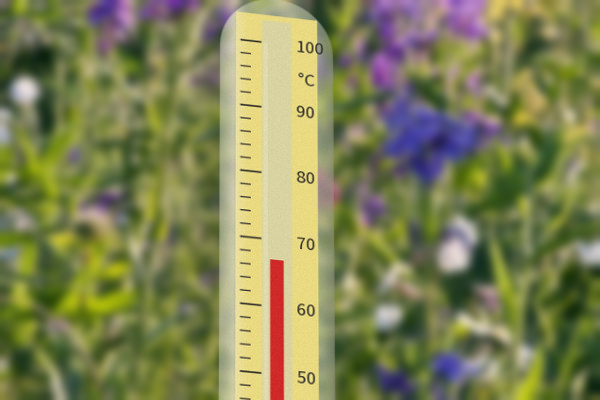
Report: 67; °C
